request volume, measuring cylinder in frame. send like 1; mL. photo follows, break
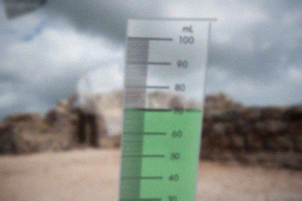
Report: 70; mL
